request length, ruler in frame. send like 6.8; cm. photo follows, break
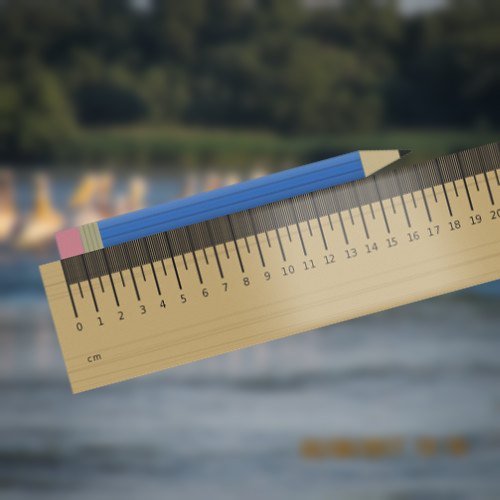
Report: 17; cm
